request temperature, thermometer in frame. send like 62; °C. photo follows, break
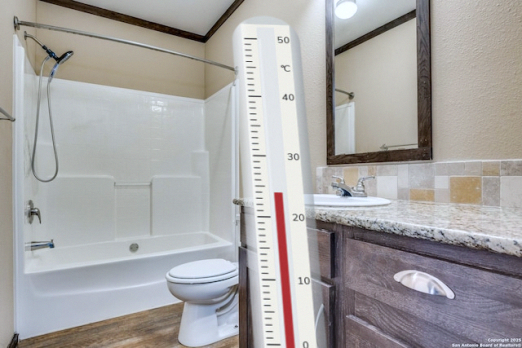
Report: 24; °C
